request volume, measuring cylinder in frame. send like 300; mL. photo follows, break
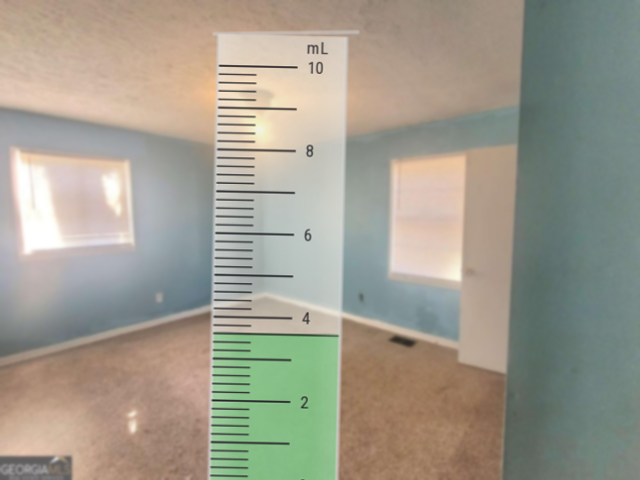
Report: 3.6; mL
